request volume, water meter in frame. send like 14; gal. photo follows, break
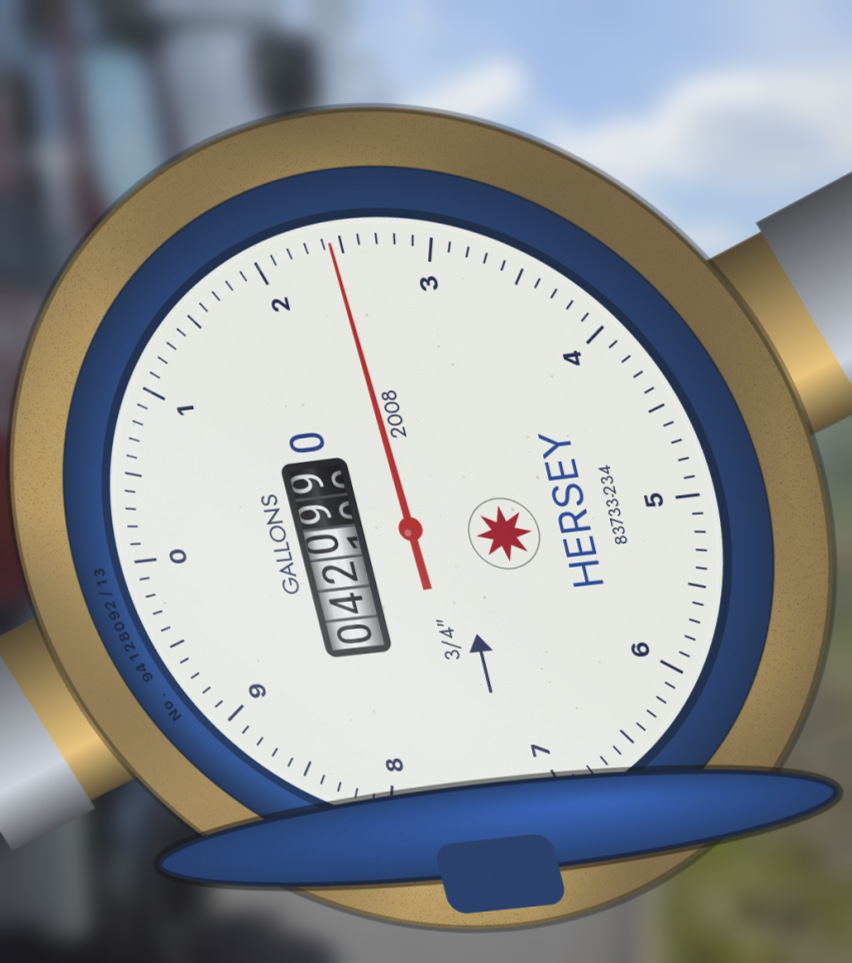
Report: 420992.4; gal
